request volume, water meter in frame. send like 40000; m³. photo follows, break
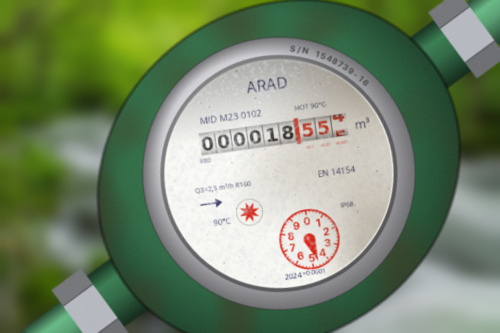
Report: 18.5544; m³
